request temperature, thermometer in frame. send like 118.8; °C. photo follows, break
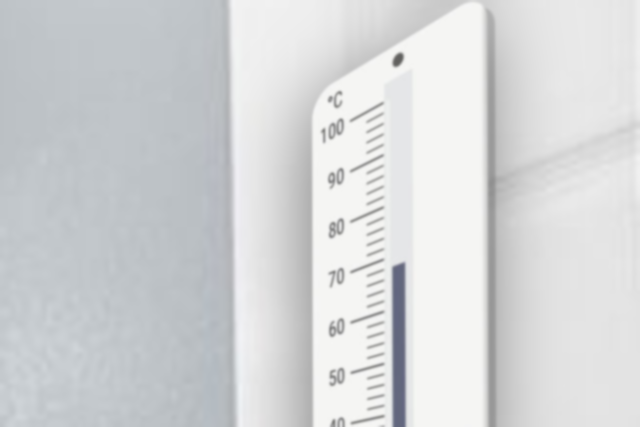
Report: 68; °C
